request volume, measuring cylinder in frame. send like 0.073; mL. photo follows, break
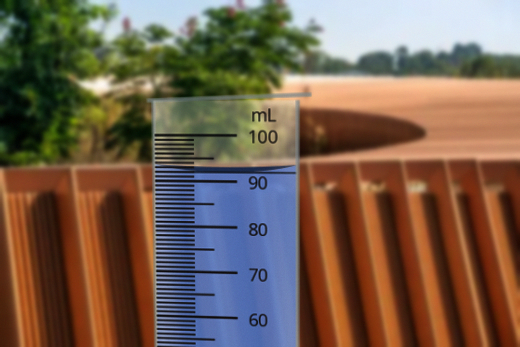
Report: 92; mL
